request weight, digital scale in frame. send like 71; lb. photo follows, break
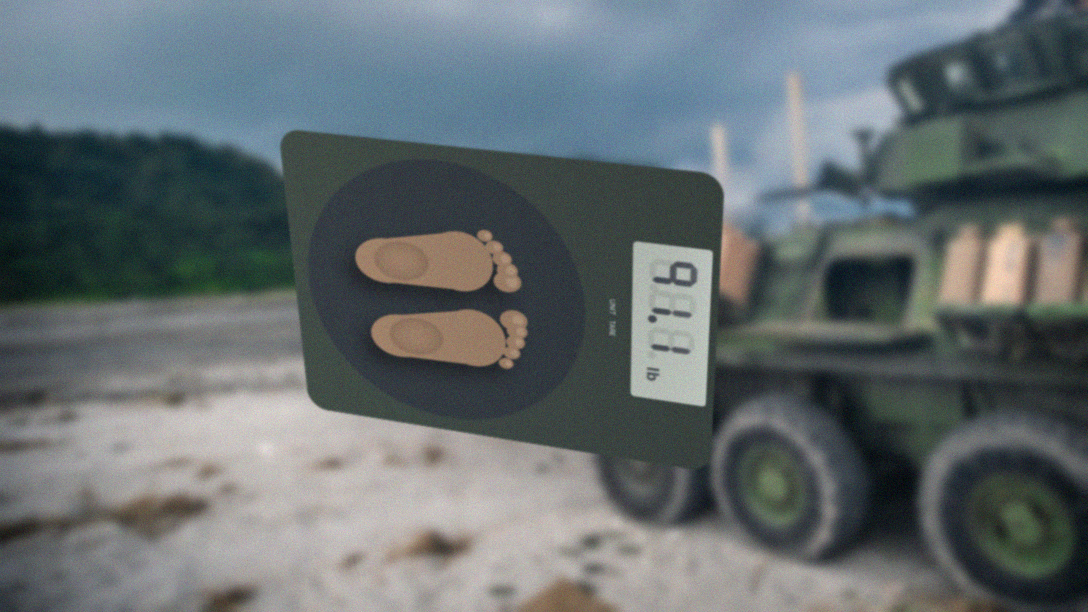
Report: 91.1; lb
